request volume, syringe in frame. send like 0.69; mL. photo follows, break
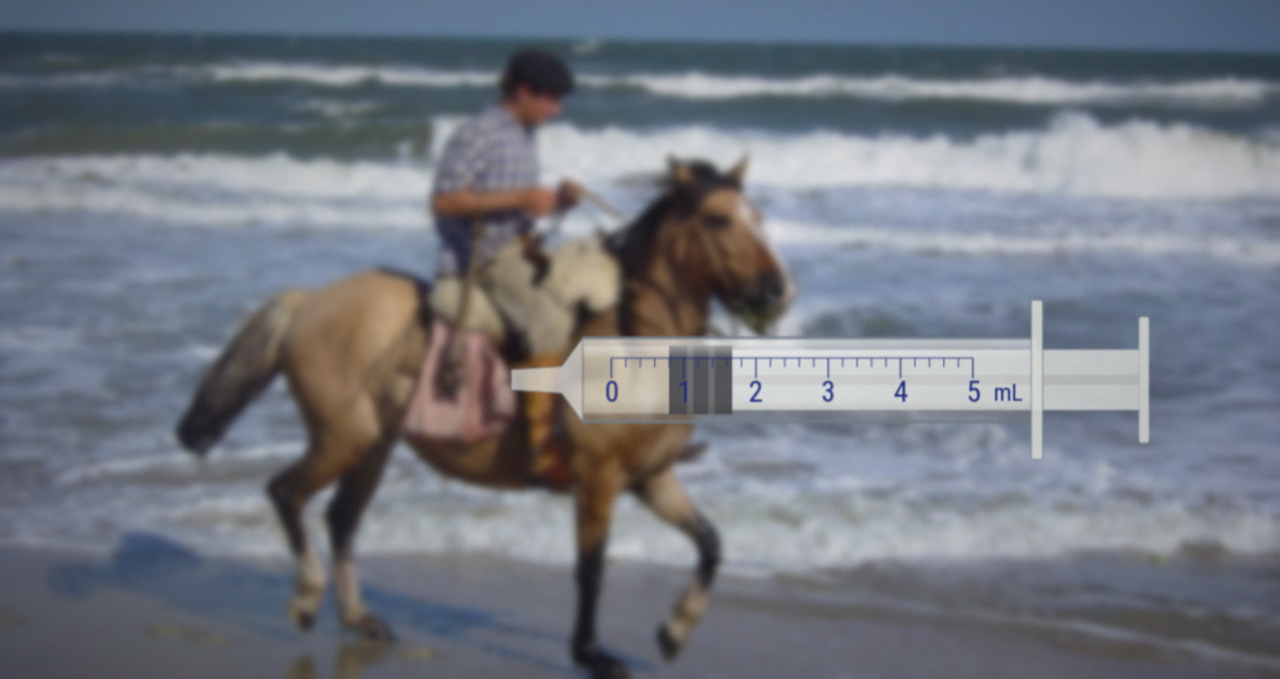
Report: 0.8; mL
